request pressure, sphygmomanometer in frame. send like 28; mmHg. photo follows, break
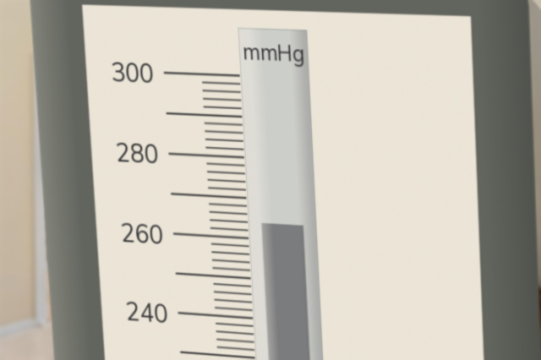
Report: 264; mmHg
